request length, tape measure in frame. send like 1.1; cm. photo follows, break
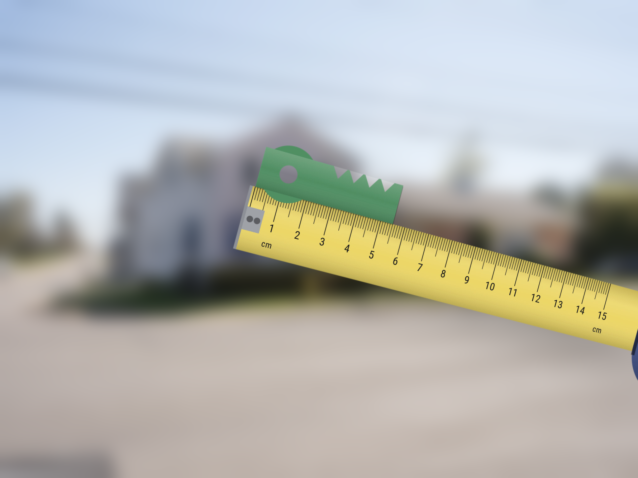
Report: 5.5; cm
